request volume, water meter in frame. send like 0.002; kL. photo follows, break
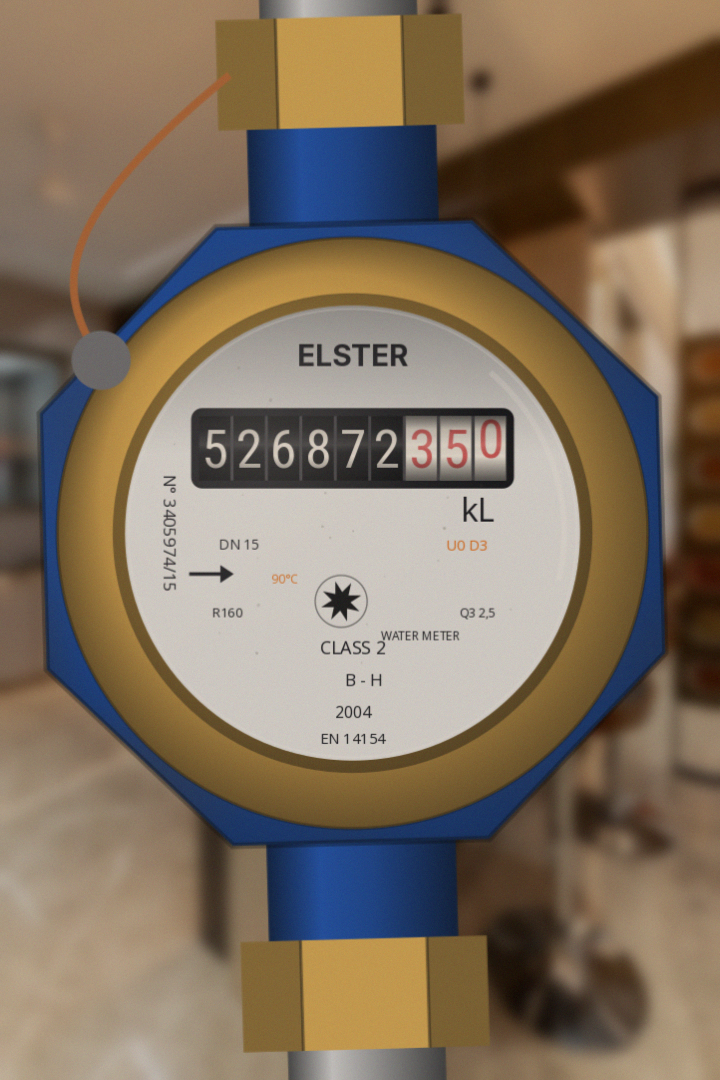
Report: 526872.350; kL
